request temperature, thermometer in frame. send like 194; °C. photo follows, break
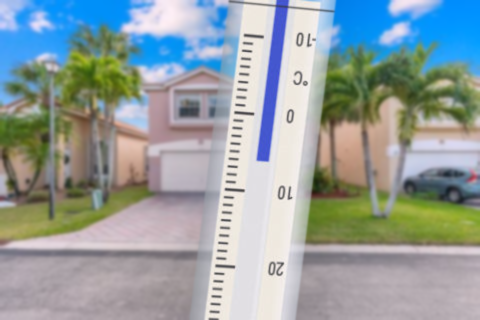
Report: 6; °C
